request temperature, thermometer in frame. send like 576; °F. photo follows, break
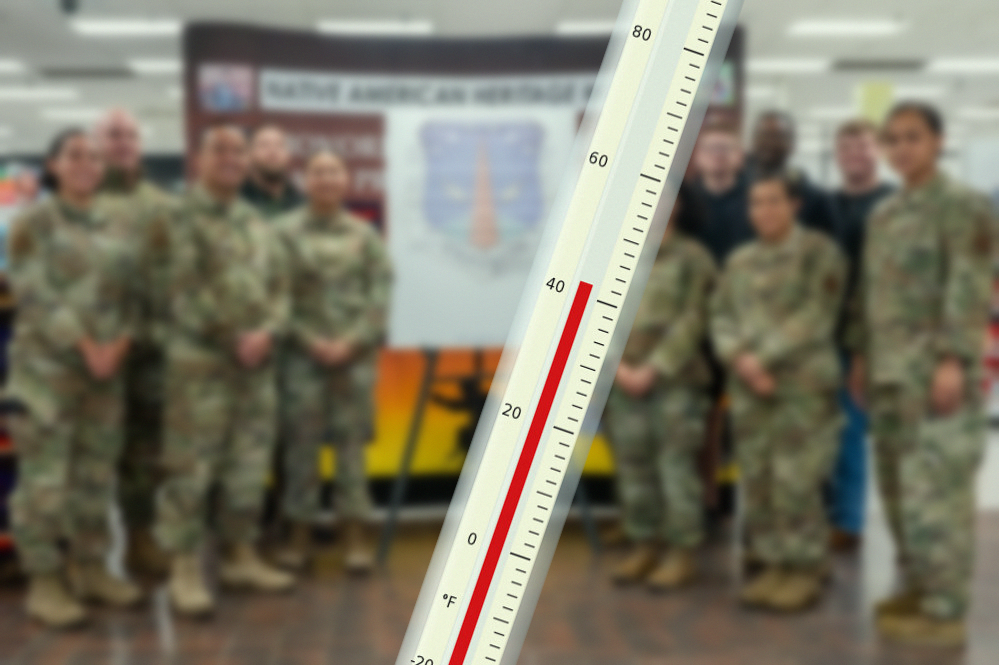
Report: 42; °F
